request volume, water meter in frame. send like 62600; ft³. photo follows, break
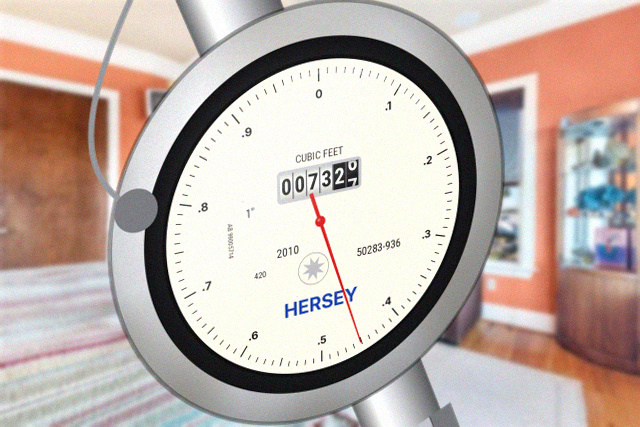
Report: 7326.45; ft³
